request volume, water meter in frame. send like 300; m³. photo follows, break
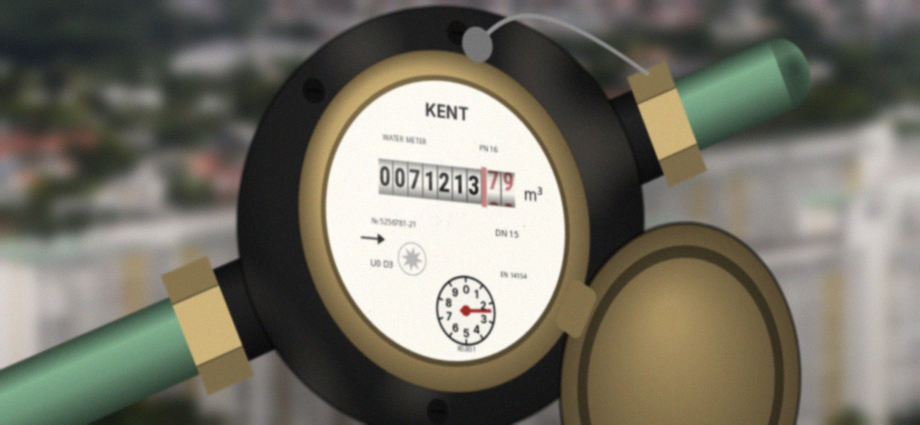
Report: 71213.792; m³
